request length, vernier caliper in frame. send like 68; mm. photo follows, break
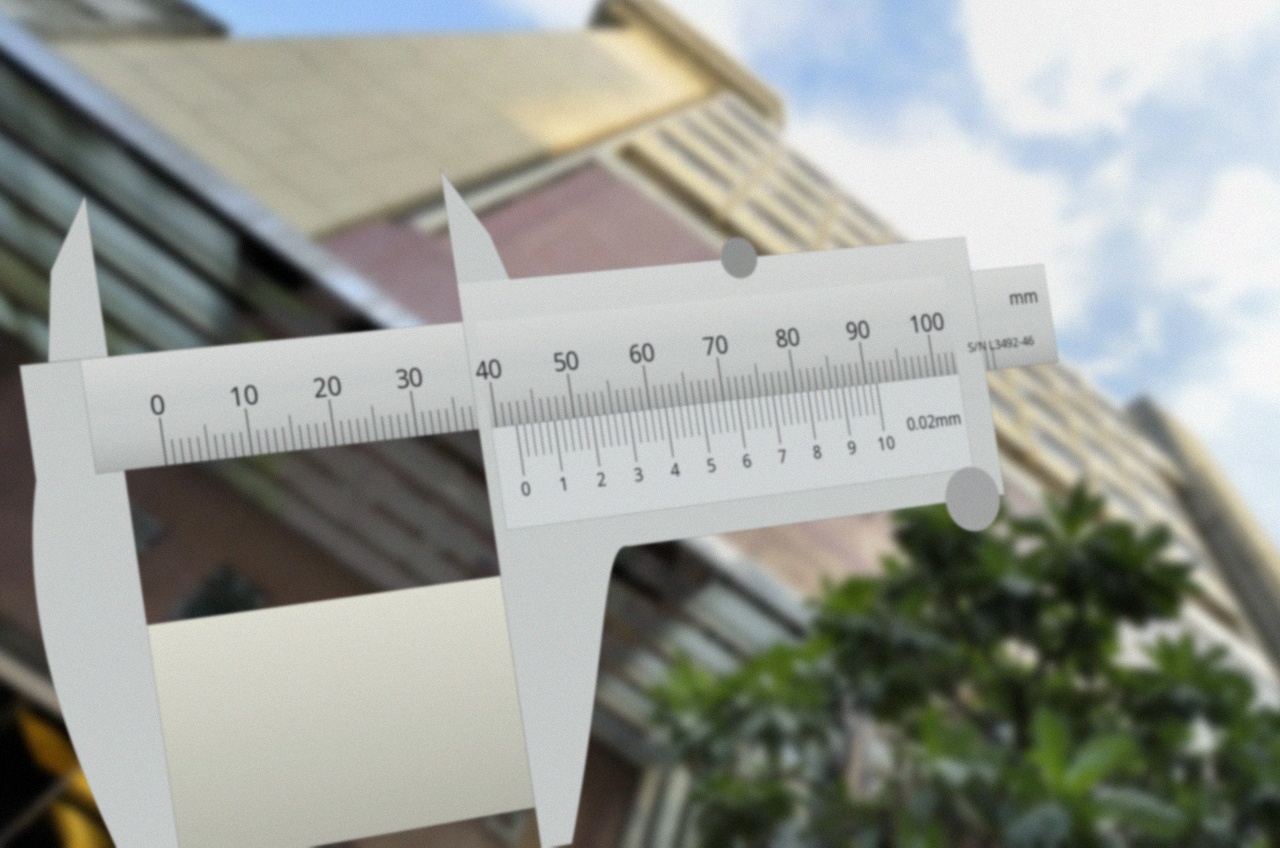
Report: 42.5; mm
